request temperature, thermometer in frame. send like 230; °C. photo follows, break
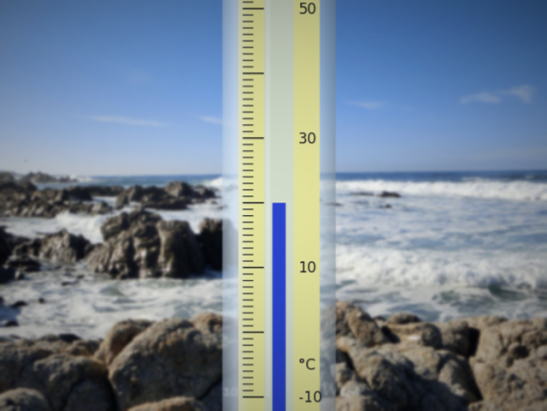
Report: 20; °C
